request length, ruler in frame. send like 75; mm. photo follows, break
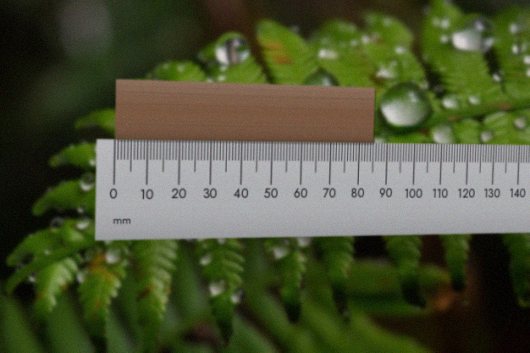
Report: 85; mm
